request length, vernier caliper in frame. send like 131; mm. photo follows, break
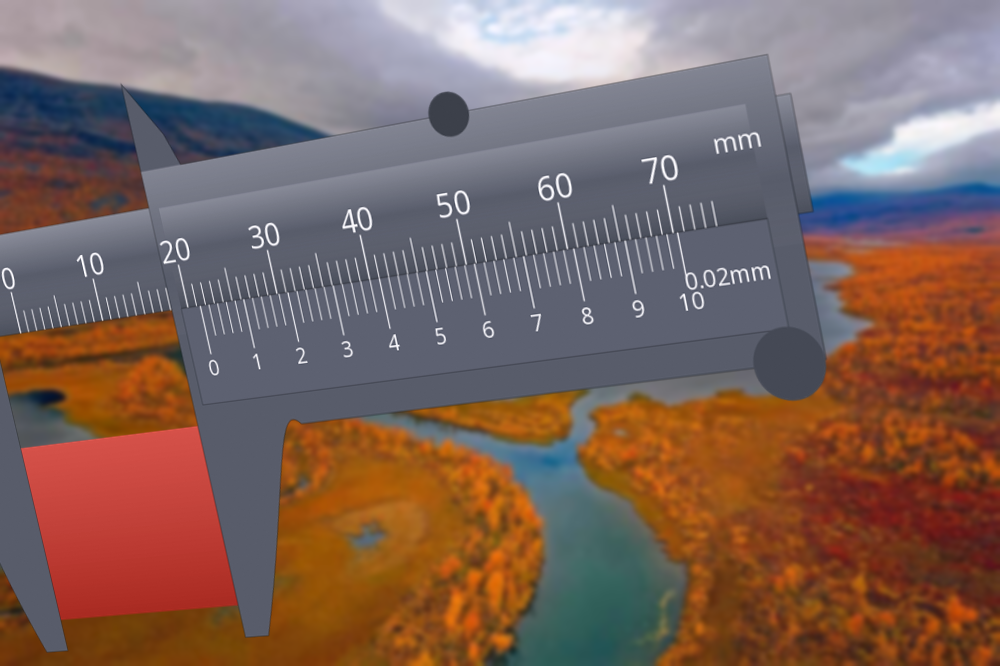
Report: 21.4; mm
